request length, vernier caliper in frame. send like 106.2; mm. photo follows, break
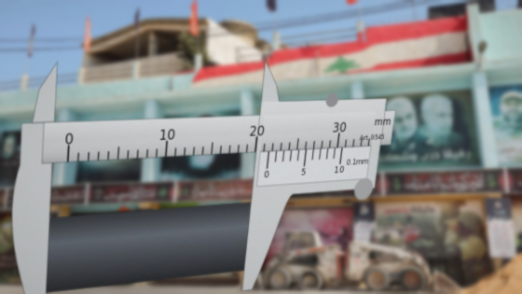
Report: 21.6; mm
